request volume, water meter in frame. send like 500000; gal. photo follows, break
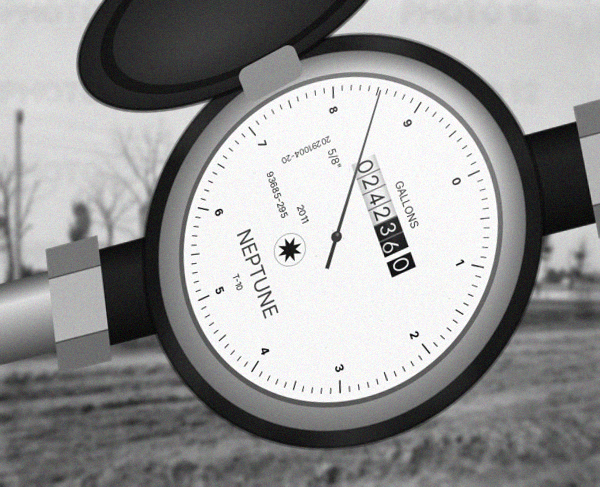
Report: 242358.5; gal
